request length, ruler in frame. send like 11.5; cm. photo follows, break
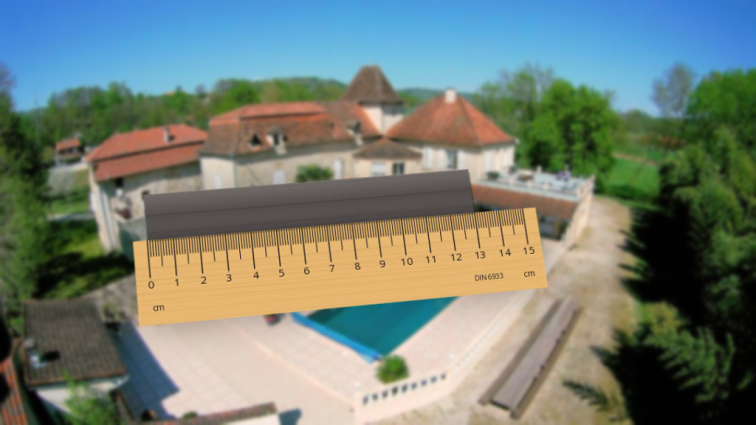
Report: 13; cm
